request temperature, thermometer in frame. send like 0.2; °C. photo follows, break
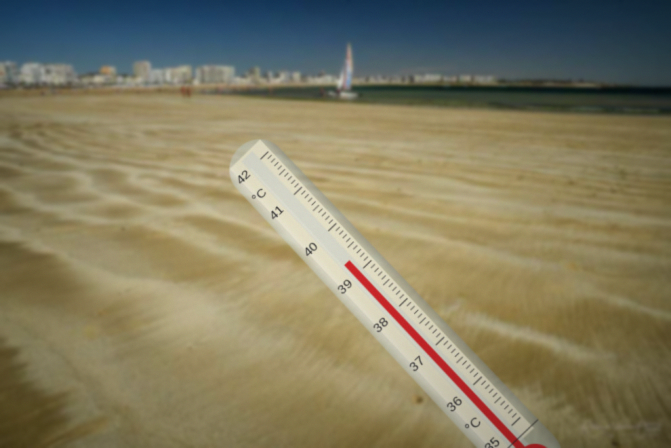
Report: 39.3; °C
